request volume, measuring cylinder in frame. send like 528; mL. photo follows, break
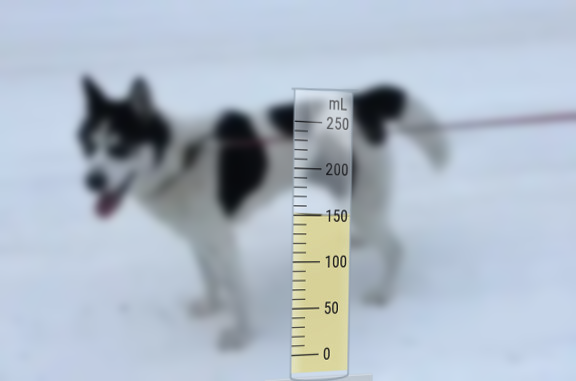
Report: 150; mL
